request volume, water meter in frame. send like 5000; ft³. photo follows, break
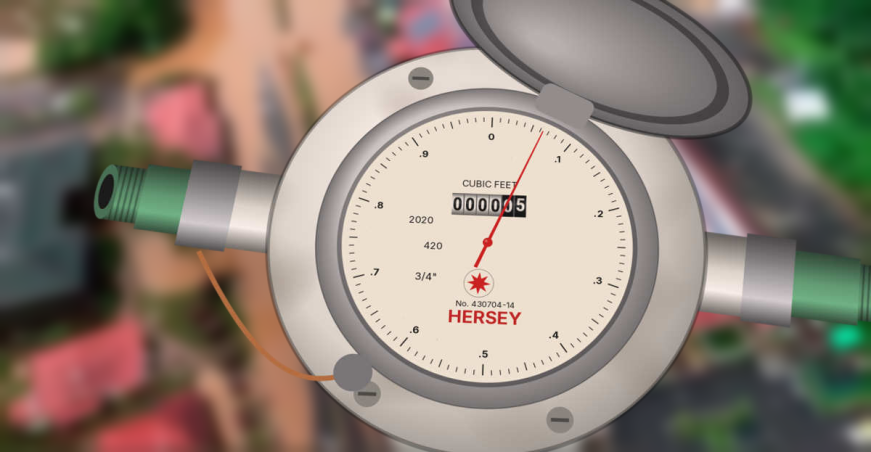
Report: 5.06; ft³
